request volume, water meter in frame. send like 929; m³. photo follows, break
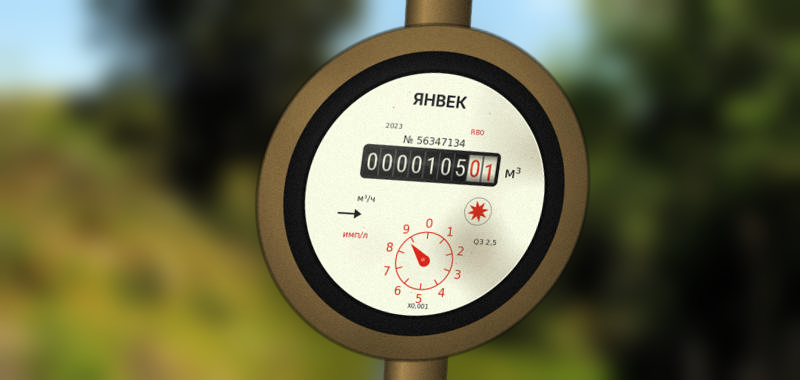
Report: 105.008; m³
